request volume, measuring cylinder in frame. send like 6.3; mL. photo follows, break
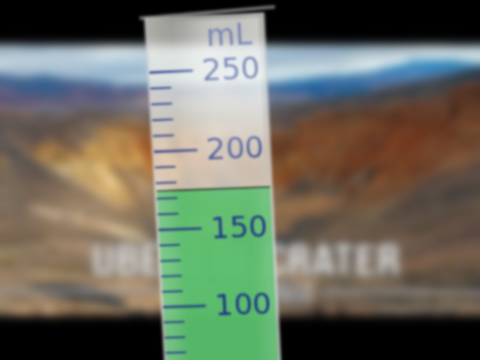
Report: 175; mL
